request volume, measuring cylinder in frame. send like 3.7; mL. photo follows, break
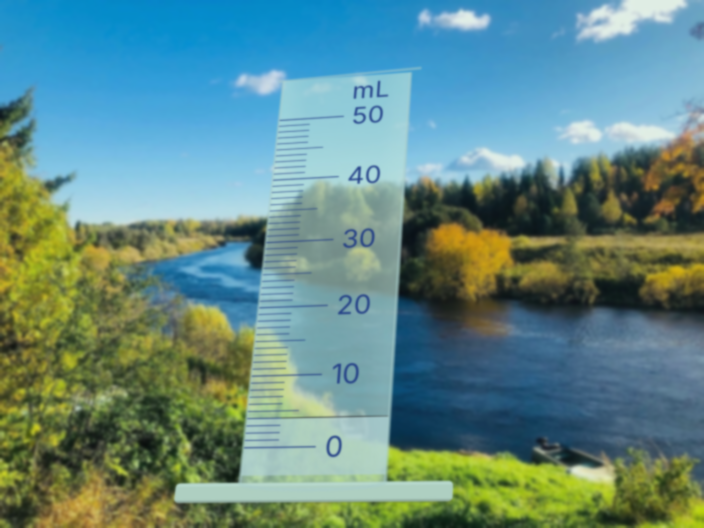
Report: 4; mL
